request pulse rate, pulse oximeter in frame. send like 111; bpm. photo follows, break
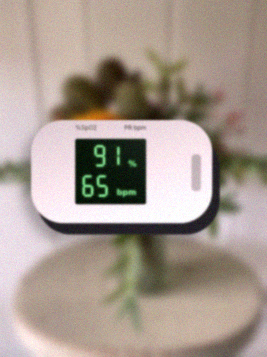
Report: 65; bpm
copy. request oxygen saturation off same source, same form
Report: 91; %
